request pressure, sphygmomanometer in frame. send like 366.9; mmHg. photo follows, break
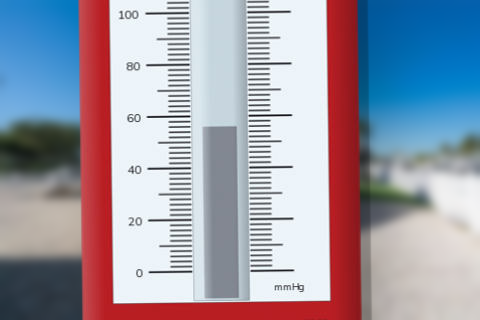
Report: 56; mmHg
